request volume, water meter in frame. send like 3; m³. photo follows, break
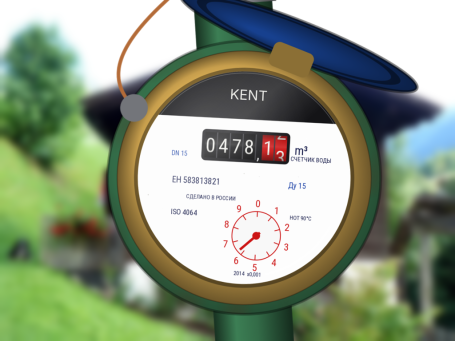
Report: 478.126; m³
